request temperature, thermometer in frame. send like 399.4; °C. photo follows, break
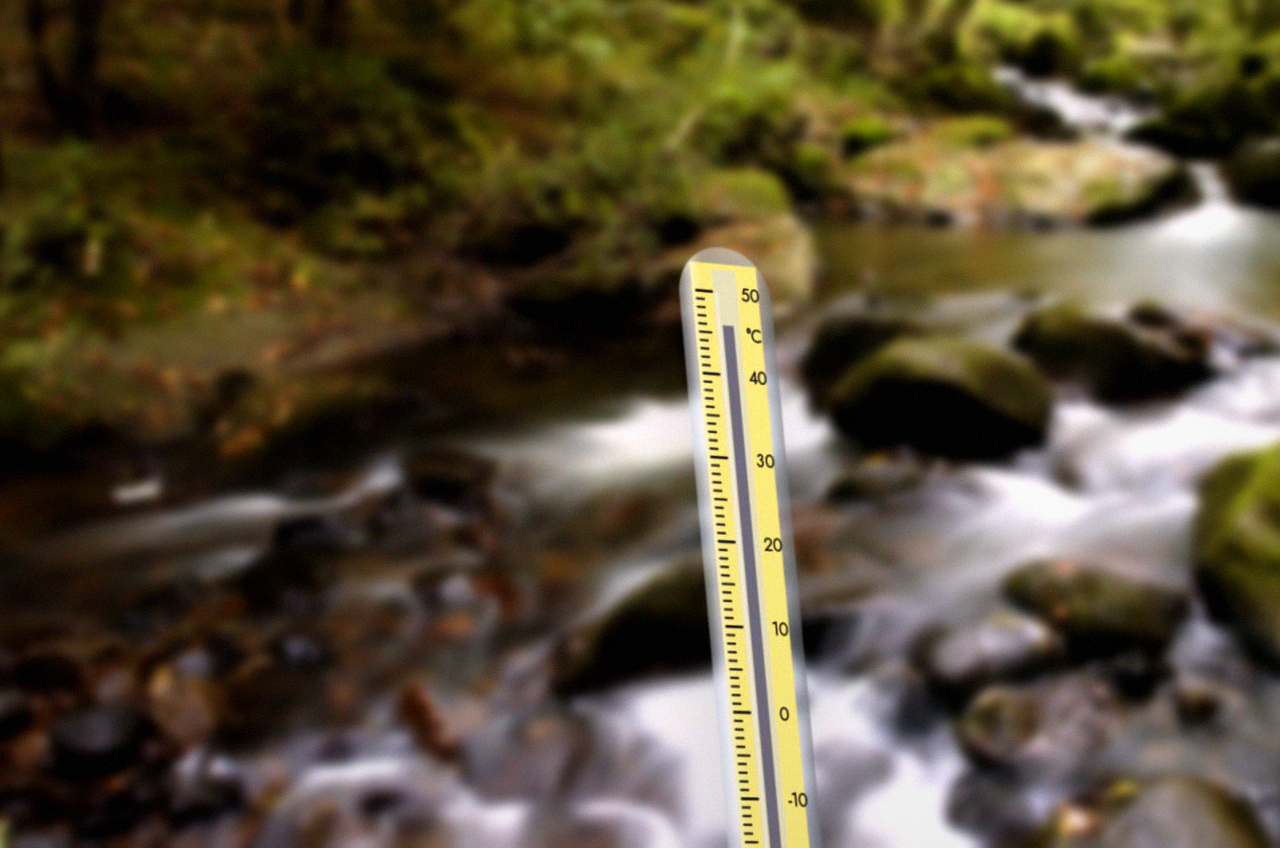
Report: 46; °C
